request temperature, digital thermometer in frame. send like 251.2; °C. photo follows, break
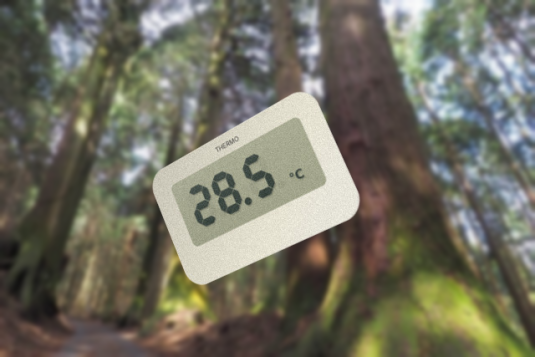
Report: 28.5; °C
